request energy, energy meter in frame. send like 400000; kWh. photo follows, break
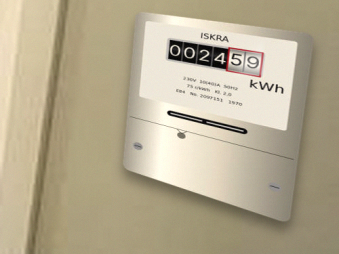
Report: 24.59; kWh
